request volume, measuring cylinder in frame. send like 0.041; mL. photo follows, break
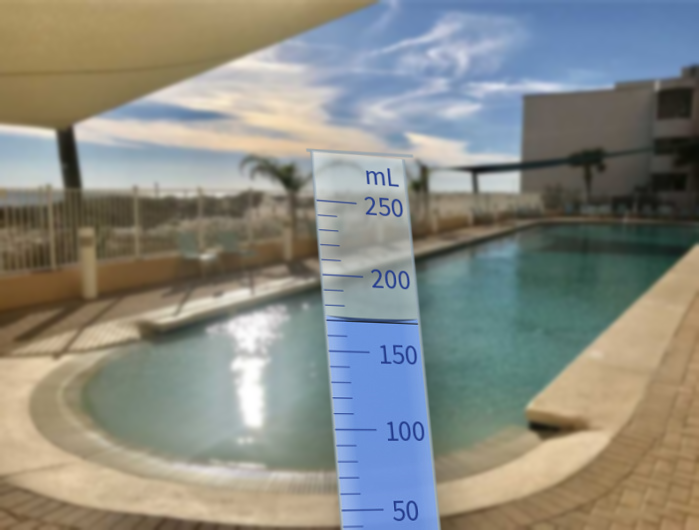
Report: 170; mL
